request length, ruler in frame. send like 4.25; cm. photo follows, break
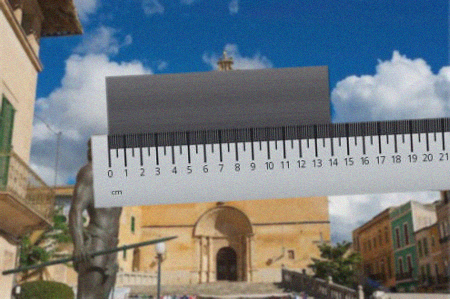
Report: 14; cm
